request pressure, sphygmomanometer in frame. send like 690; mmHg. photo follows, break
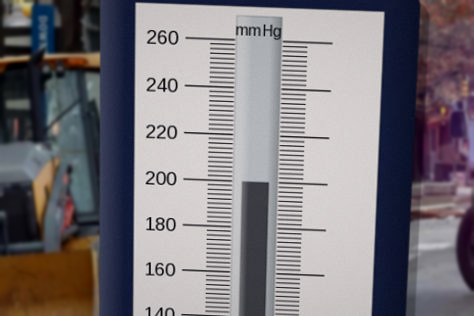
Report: 200; mmHg
